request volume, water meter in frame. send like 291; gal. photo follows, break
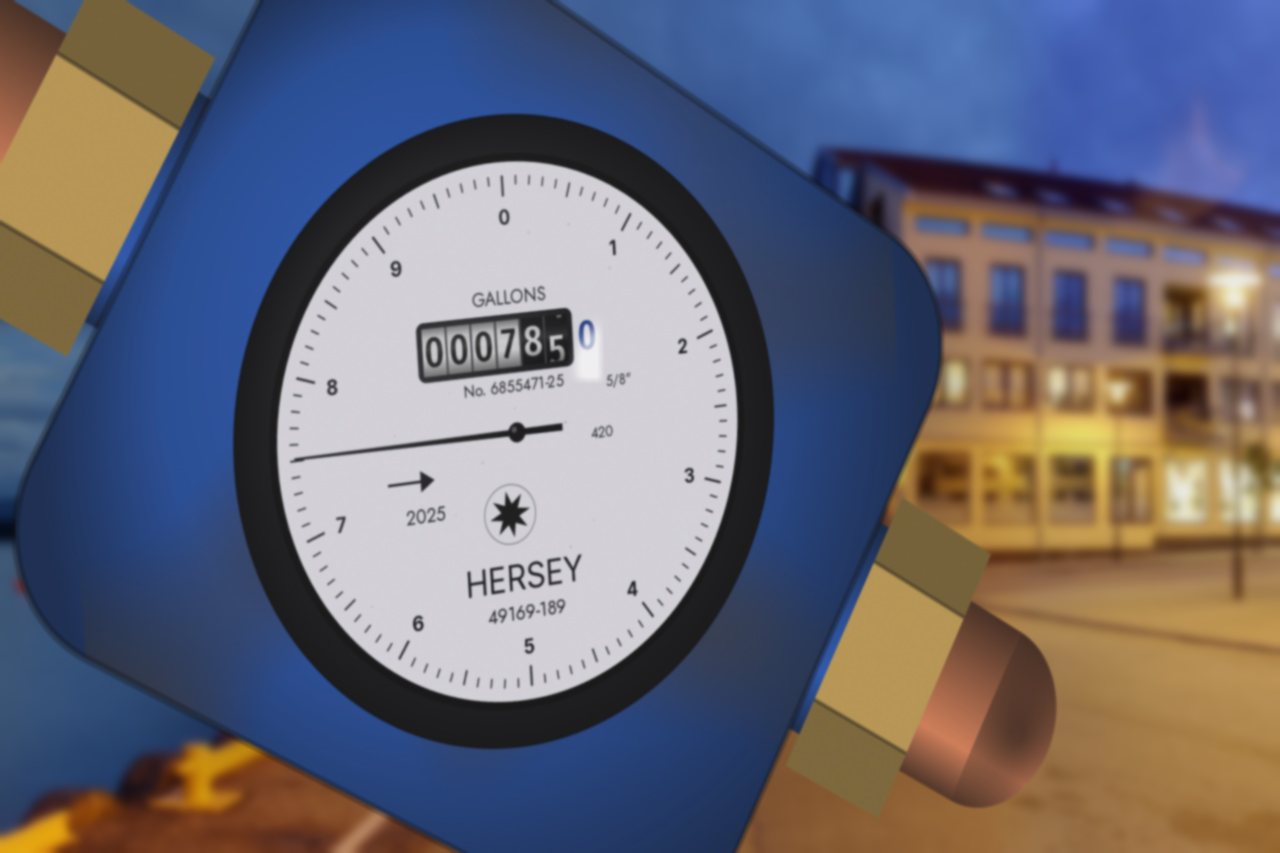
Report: 7847.5; gal
